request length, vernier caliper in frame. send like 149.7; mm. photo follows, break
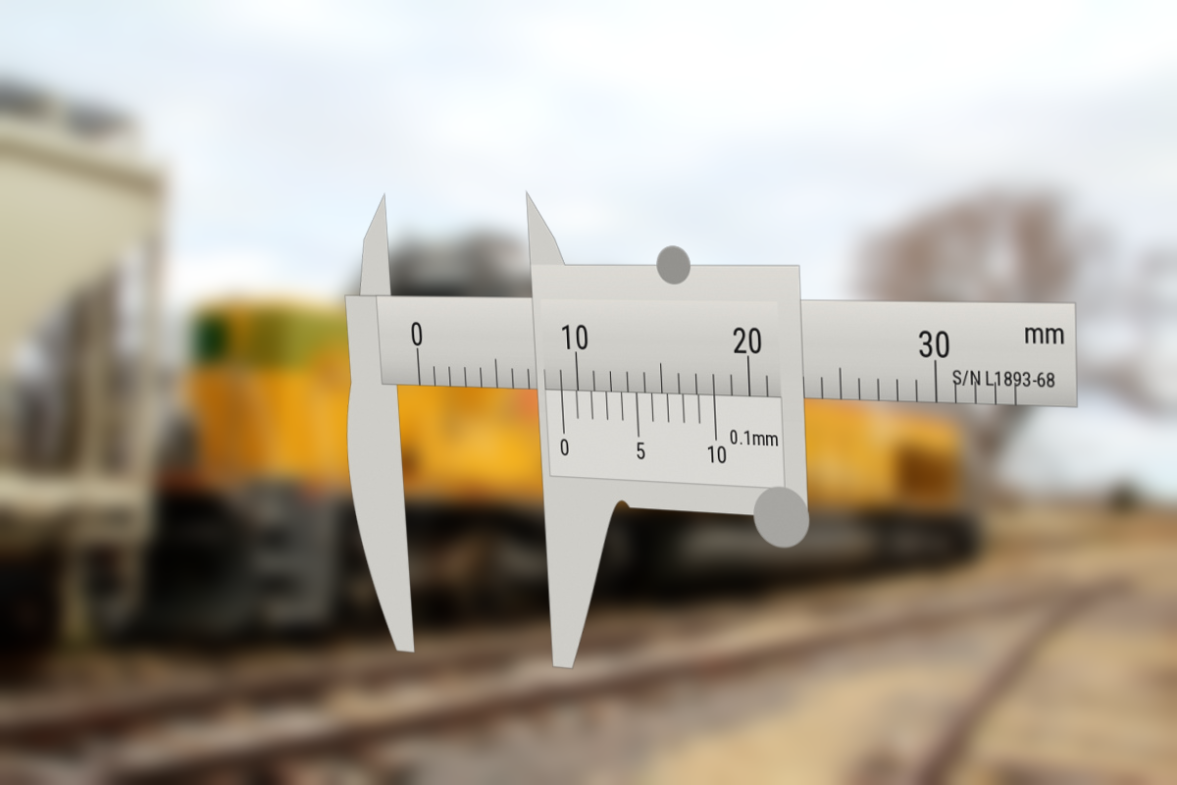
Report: 9.0; mm
